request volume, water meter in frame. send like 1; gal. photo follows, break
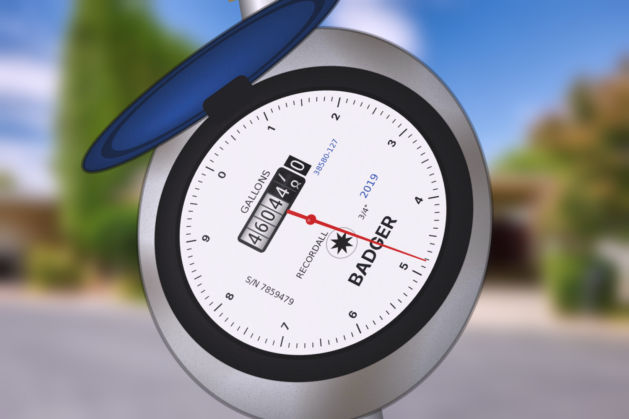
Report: 4604474.8; gal
